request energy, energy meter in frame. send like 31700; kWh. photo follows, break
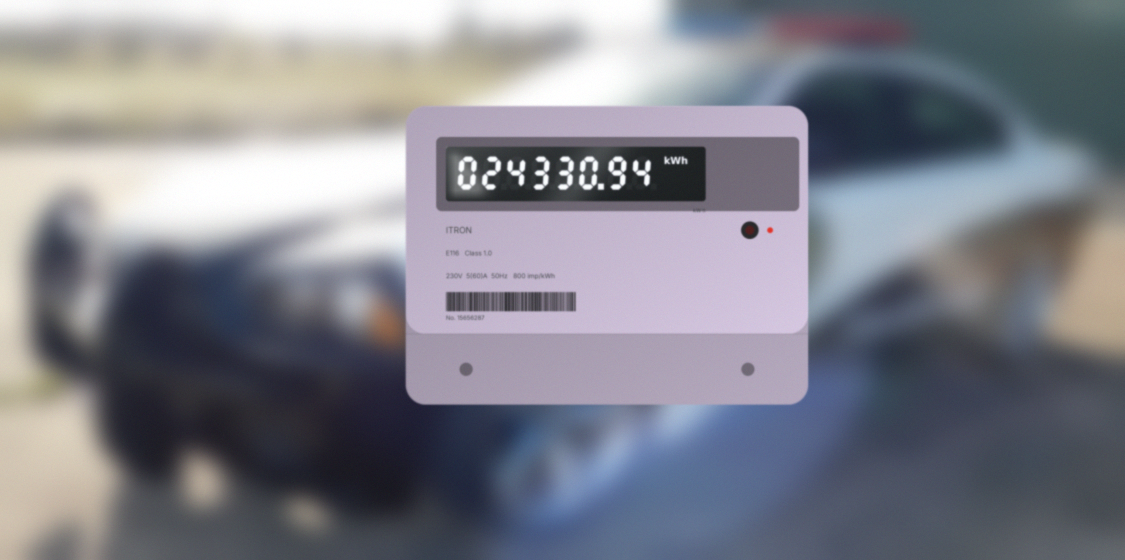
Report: 24330.94; kWh
